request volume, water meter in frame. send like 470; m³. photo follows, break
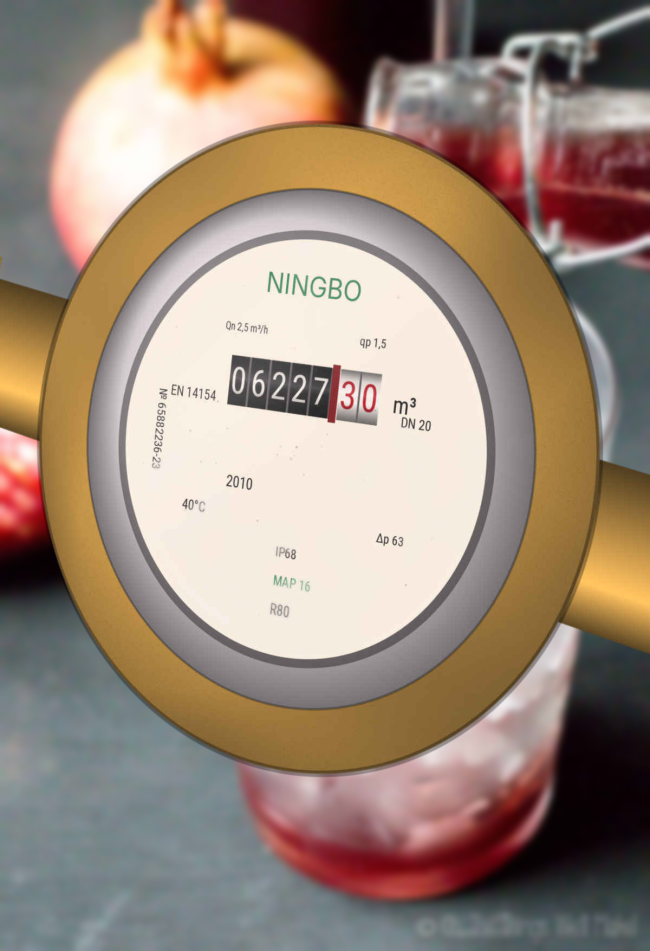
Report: 6227.30; m³
